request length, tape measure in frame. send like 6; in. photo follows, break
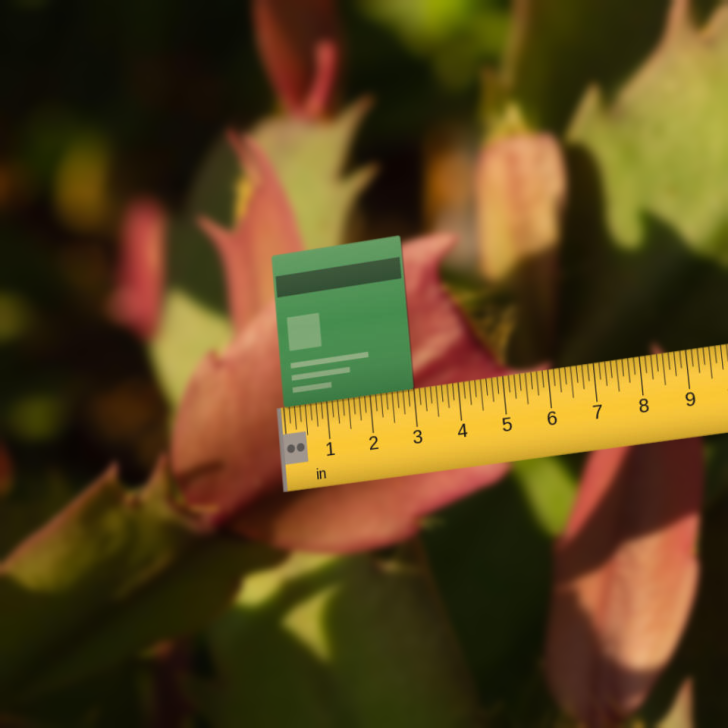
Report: 3; in
